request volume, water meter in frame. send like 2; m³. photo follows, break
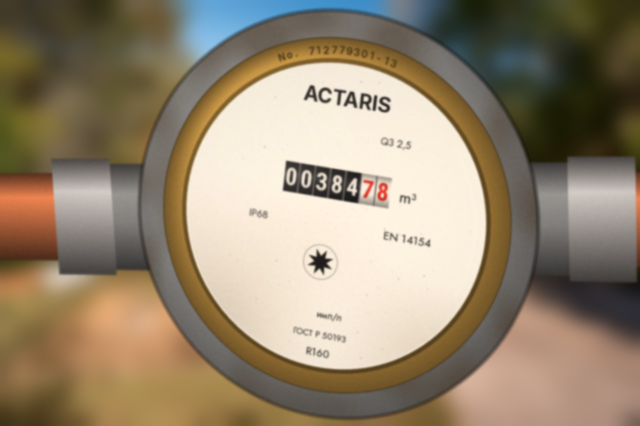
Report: 384.78; m³
